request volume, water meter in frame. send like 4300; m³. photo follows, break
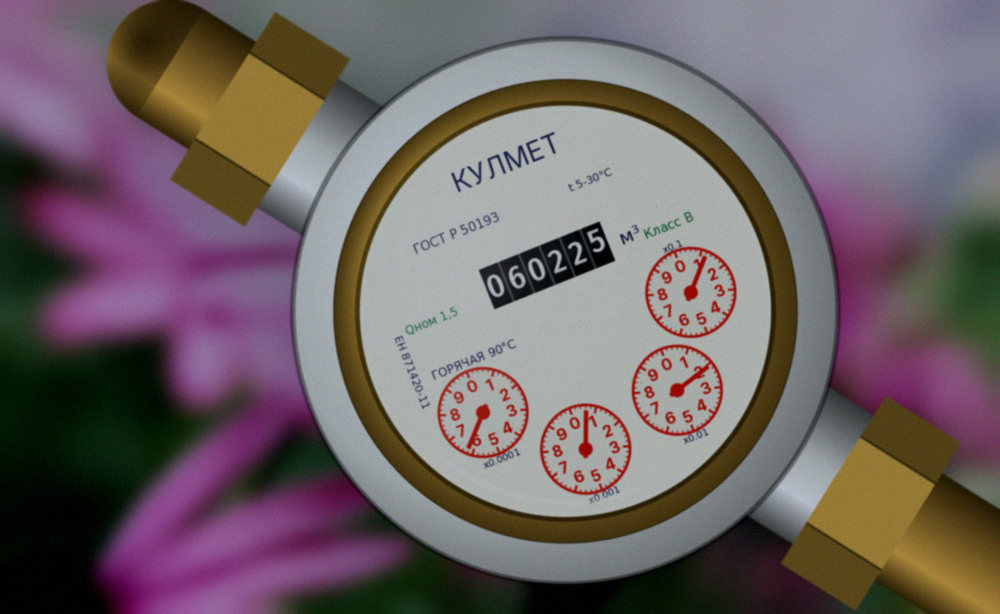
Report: 60225.1206; m³
